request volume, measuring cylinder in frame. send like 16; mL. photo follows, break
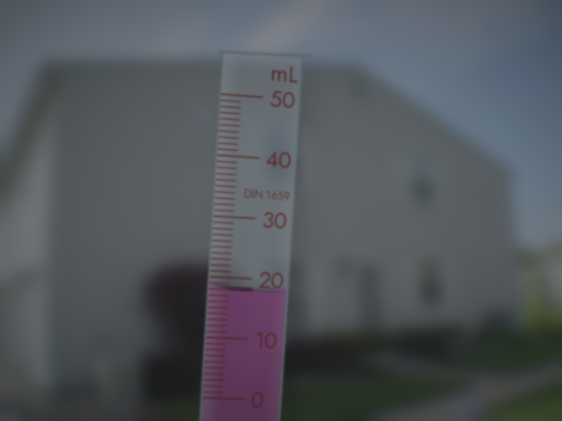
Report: 18; mL
